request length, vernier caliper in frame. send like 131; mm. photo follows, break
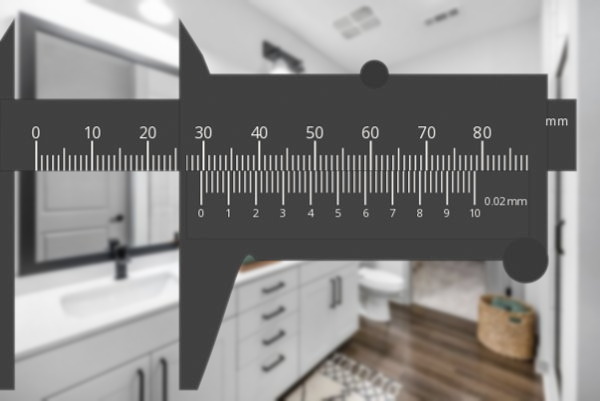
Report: 29.6; mm
